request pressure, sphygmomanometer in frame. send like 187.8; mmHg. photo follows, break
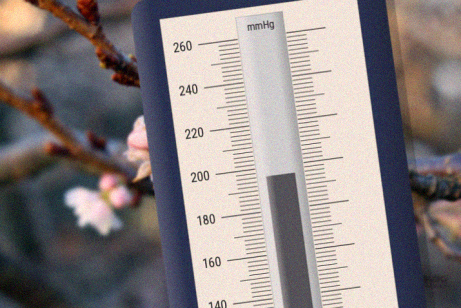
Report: 196; mmHg
